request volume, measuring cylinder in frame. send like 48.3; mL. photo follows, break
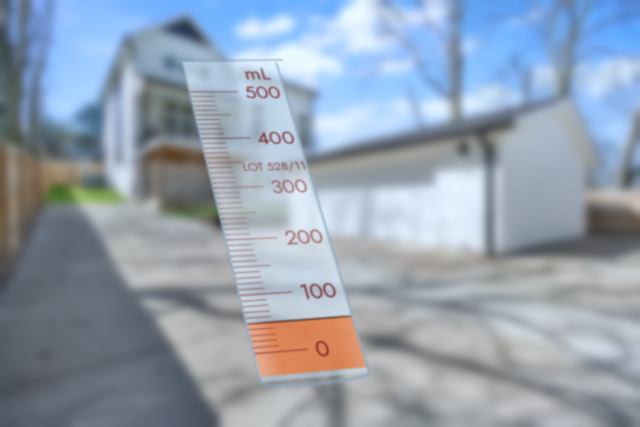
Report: 50; mL
